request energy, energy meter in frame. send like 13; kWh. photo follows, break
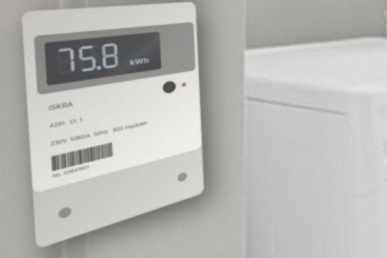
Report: 75.8; kWh
